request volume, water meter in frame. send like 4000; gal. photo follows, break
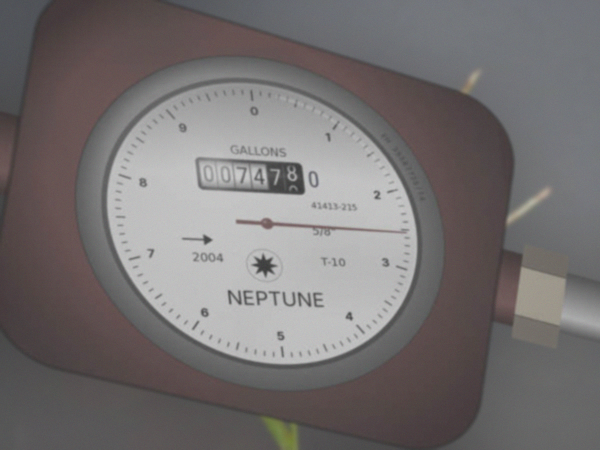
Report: 74782.5; gal
